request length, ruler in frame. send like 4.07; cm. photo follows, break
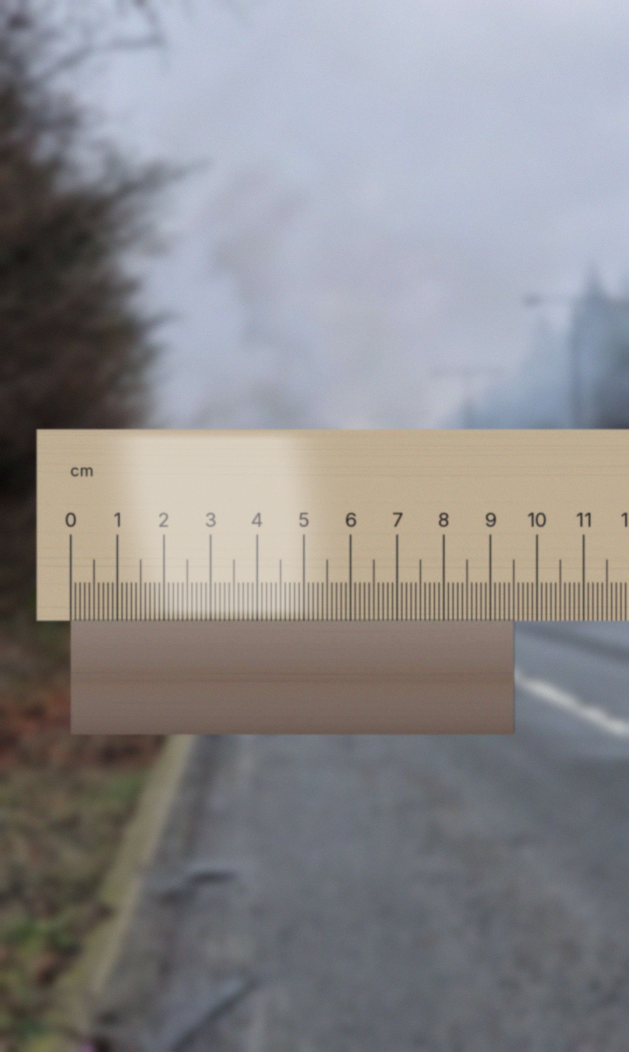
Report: 9.5; cm
